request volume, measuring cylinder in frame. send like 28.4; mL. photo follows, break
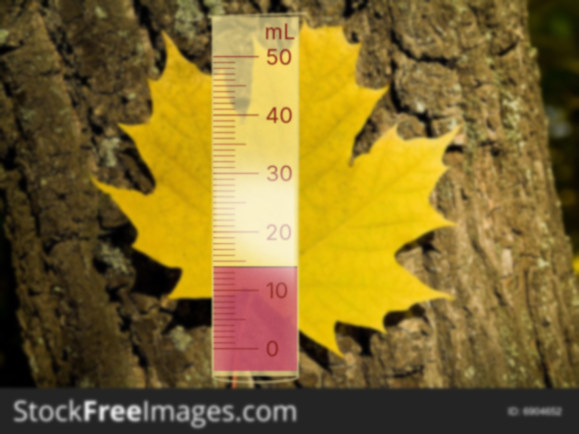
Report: 14; mL
